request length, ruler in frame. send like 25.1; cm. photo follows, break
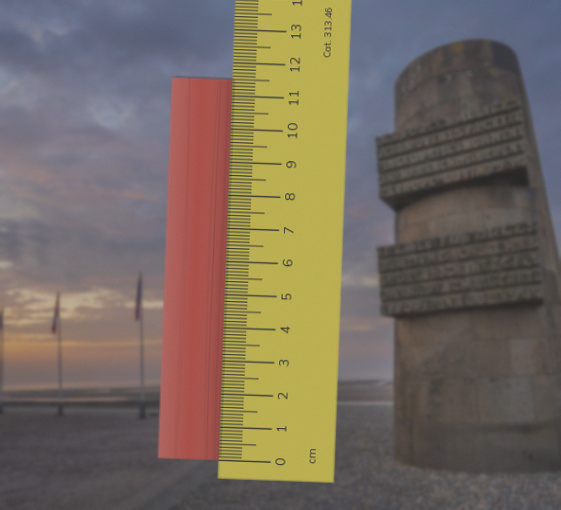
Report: 11.5; cm
